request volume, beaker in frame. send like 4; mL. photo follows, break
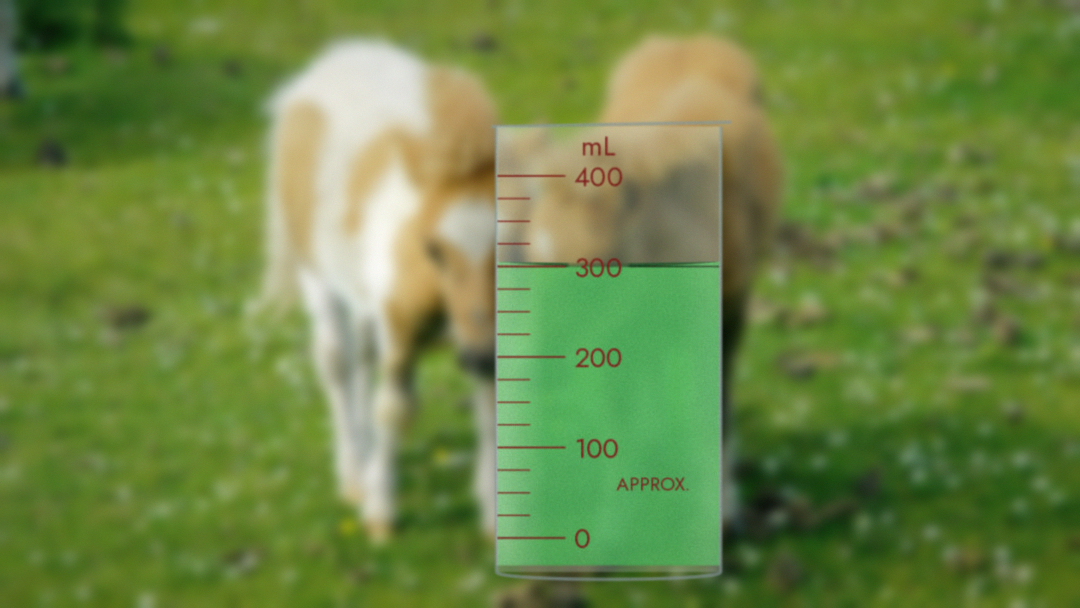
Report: 300; mL
